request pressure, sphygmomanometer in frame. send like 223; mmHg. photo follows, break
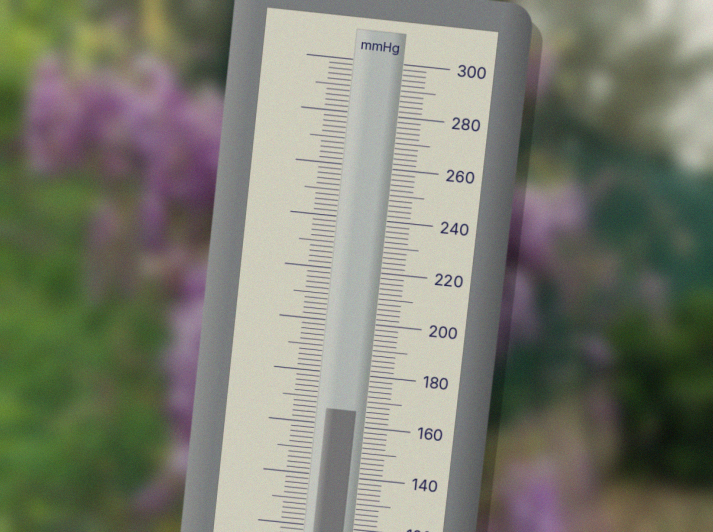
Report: 166; mmHg
